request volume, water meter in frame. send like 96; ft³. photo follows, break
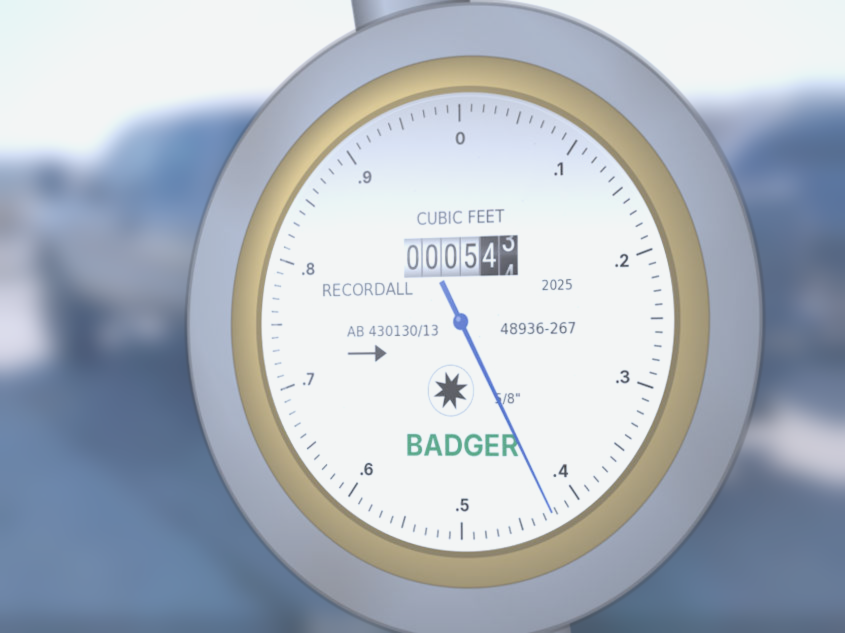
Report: 543.42; ft³
